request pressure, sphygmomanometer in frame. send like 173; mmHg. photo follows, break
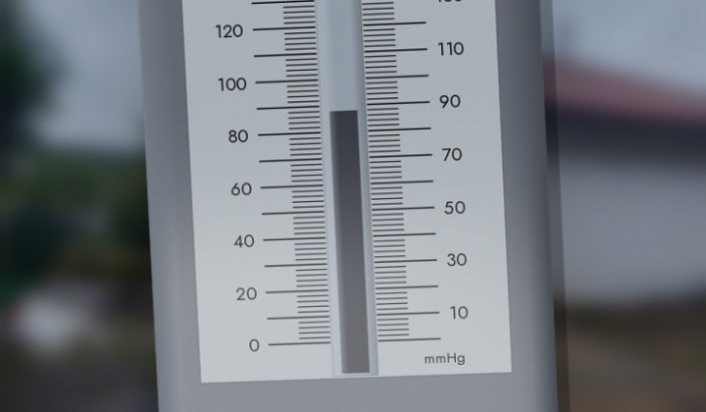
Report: 88; mmHg
